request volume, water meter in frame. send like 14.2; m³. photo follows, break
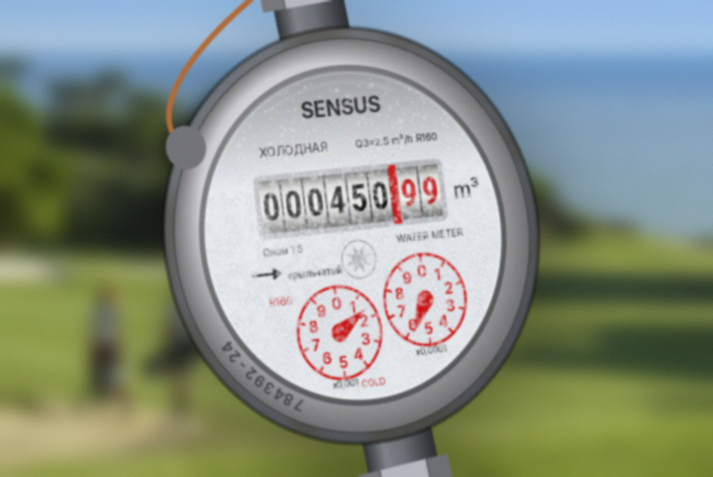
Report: 450.9915; m³
